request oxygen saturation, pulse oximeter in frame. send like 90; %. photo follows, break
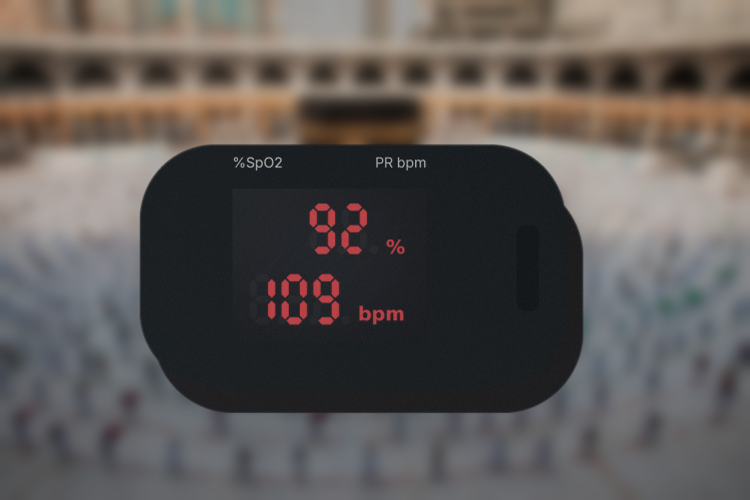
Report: 92; %
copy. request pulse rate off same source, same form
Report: 109; bpm
